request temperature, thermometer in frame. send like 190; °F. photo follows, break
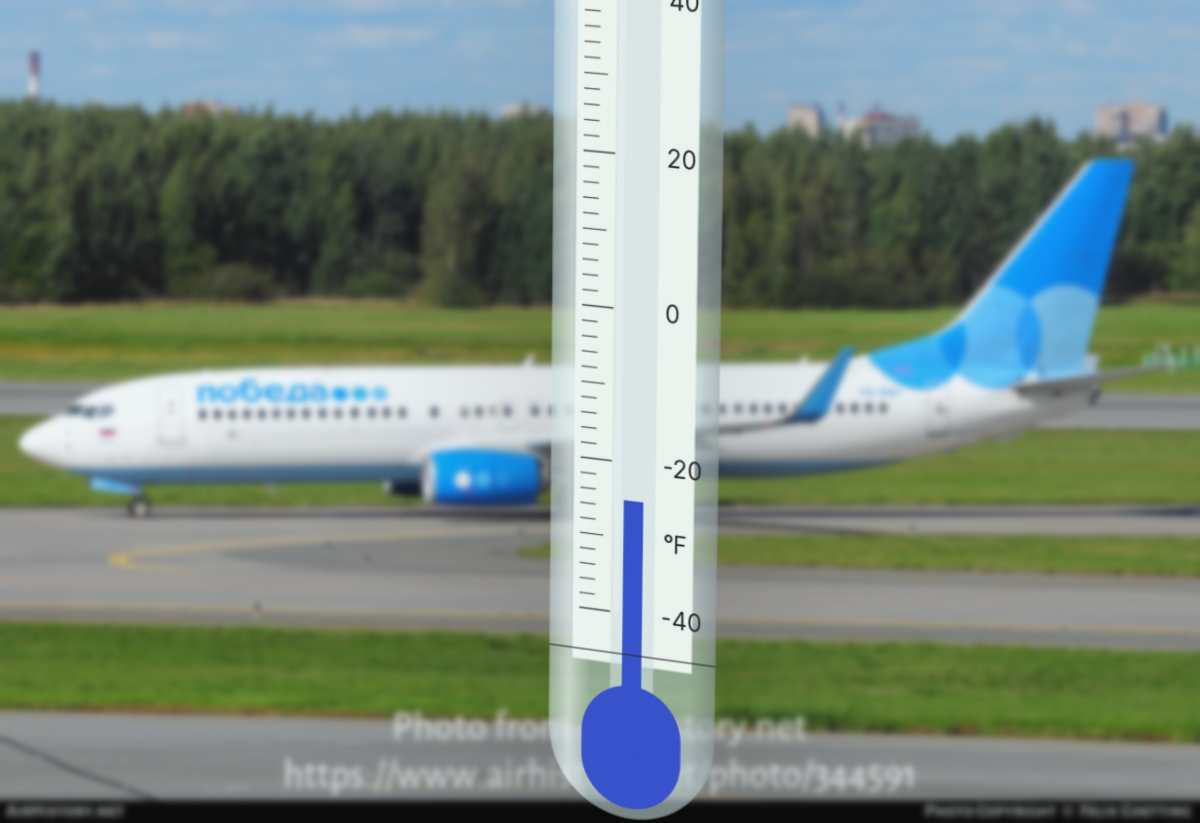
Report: -25; °F
